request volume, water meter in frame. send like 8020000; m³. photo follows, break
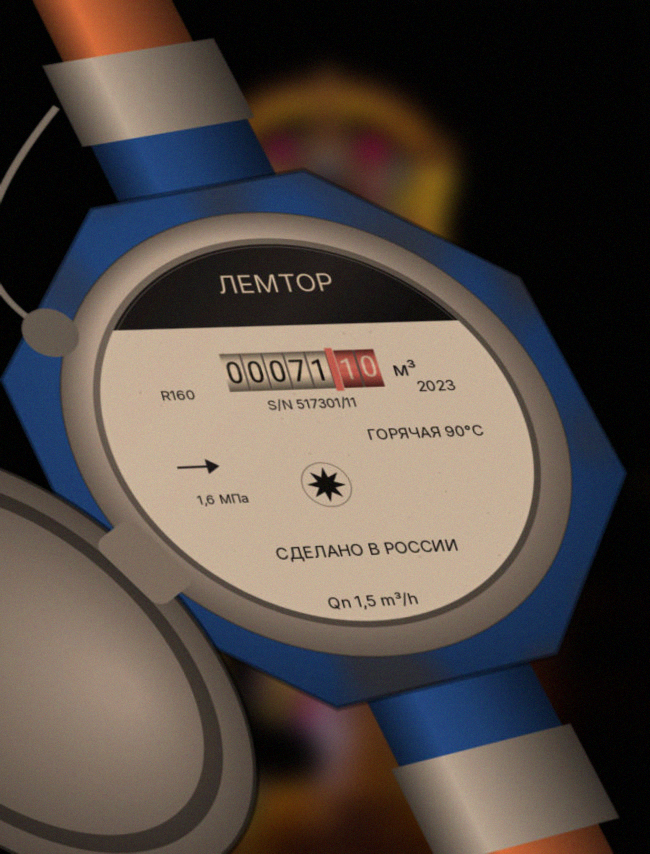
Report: 71.10; m³
